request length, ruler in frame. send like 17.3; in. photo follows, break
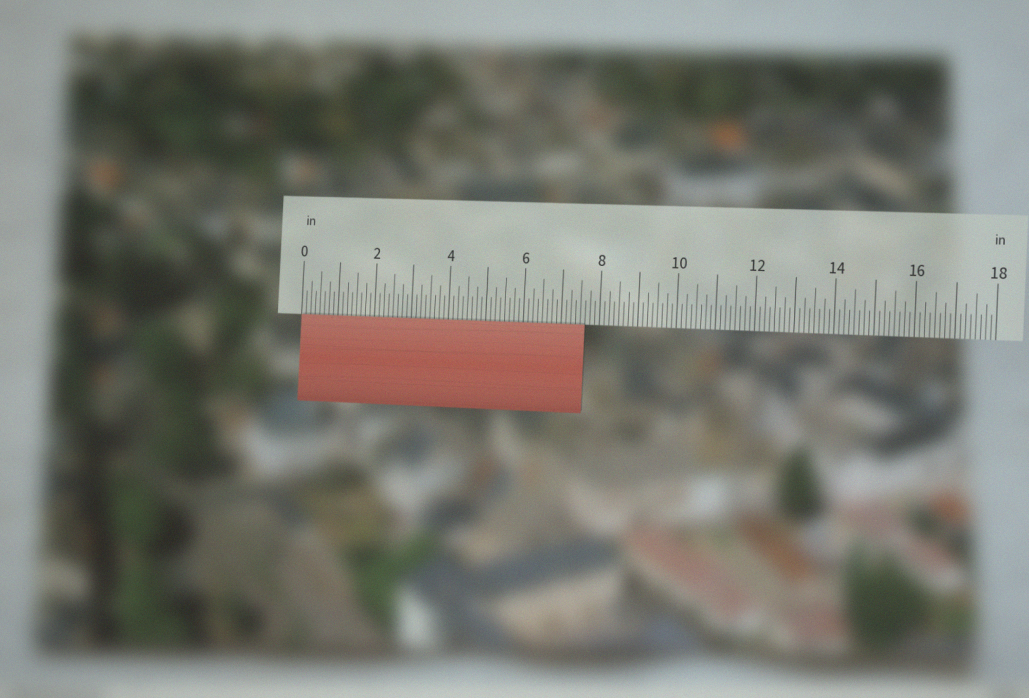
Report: 7.625; in
